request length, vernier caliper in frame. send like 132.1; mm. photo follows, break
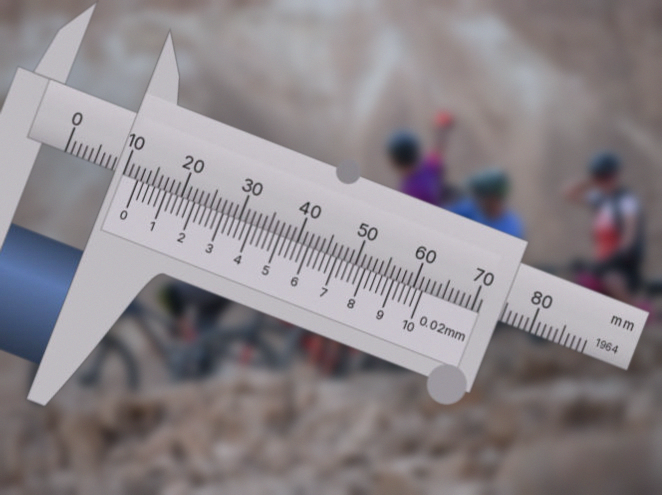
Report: 12.5; mm
